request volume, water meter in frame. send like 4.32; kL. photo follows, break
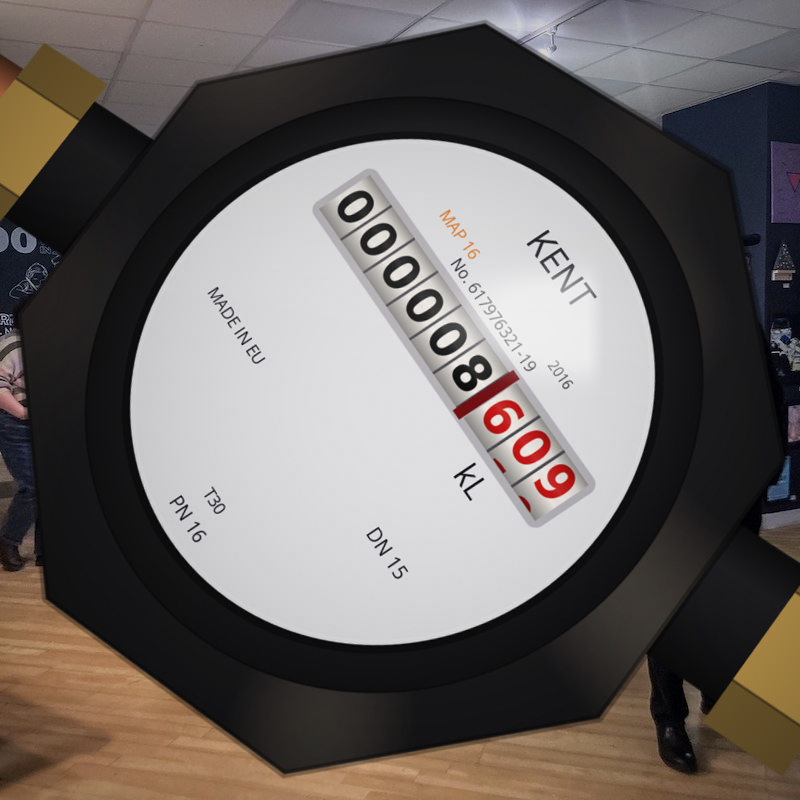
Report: 8.609; kL
